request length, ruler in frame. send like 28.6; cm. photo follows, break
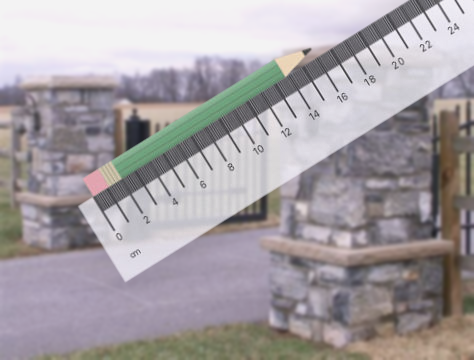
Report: 16; cm
